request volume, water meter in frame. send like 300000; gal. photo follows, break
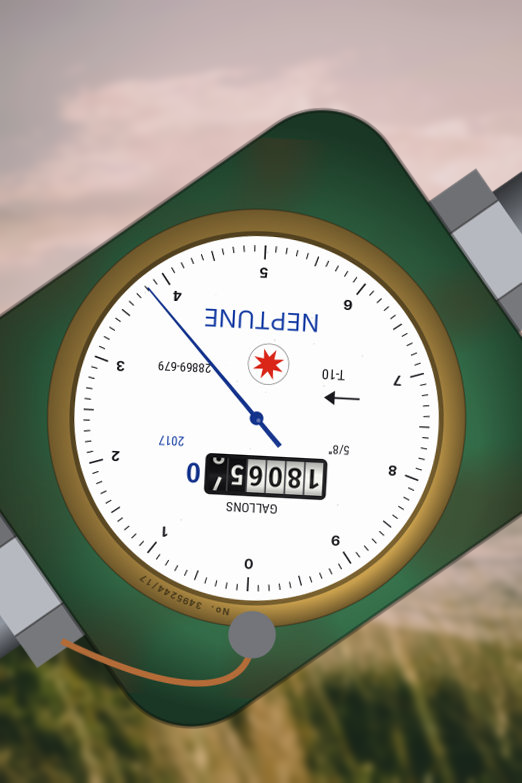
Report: 1806573.8; gal
